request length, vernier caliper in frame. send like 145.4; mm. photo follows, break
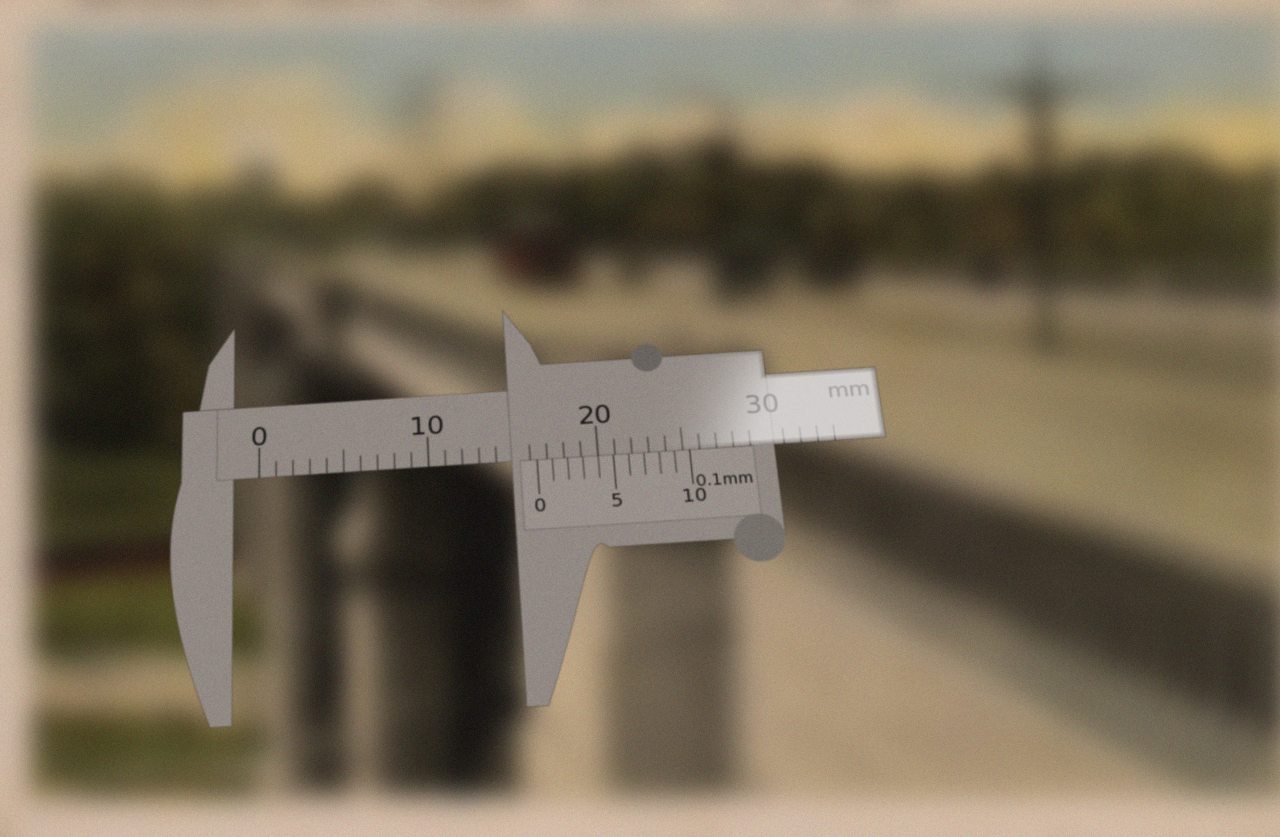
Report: 16.4; mm
